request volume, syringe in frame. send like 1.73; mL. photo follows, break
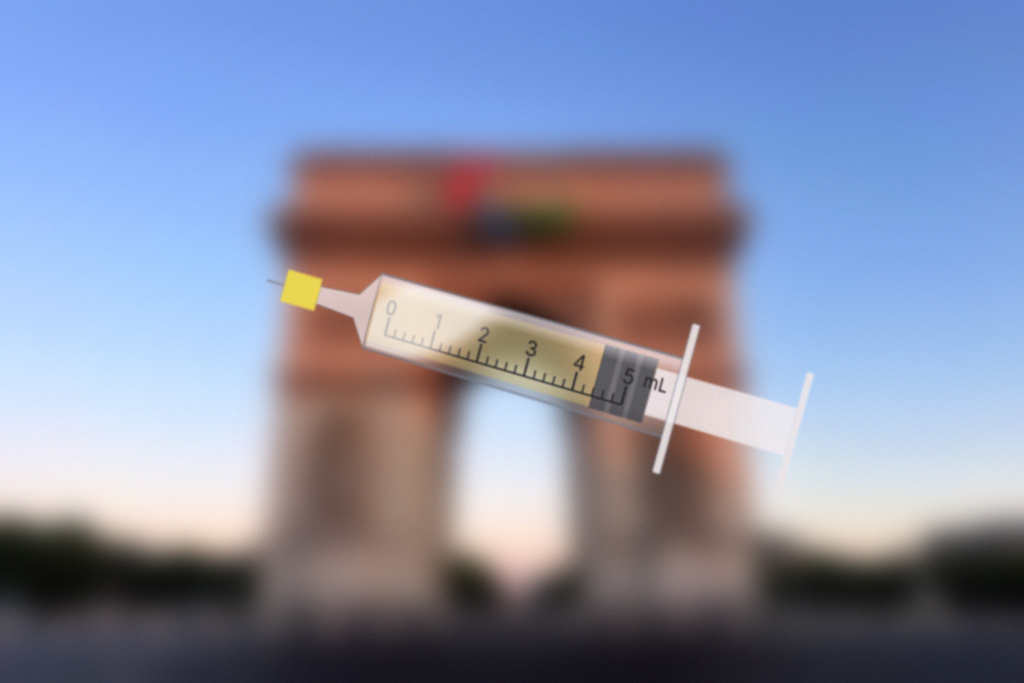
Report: 4.4; mL
